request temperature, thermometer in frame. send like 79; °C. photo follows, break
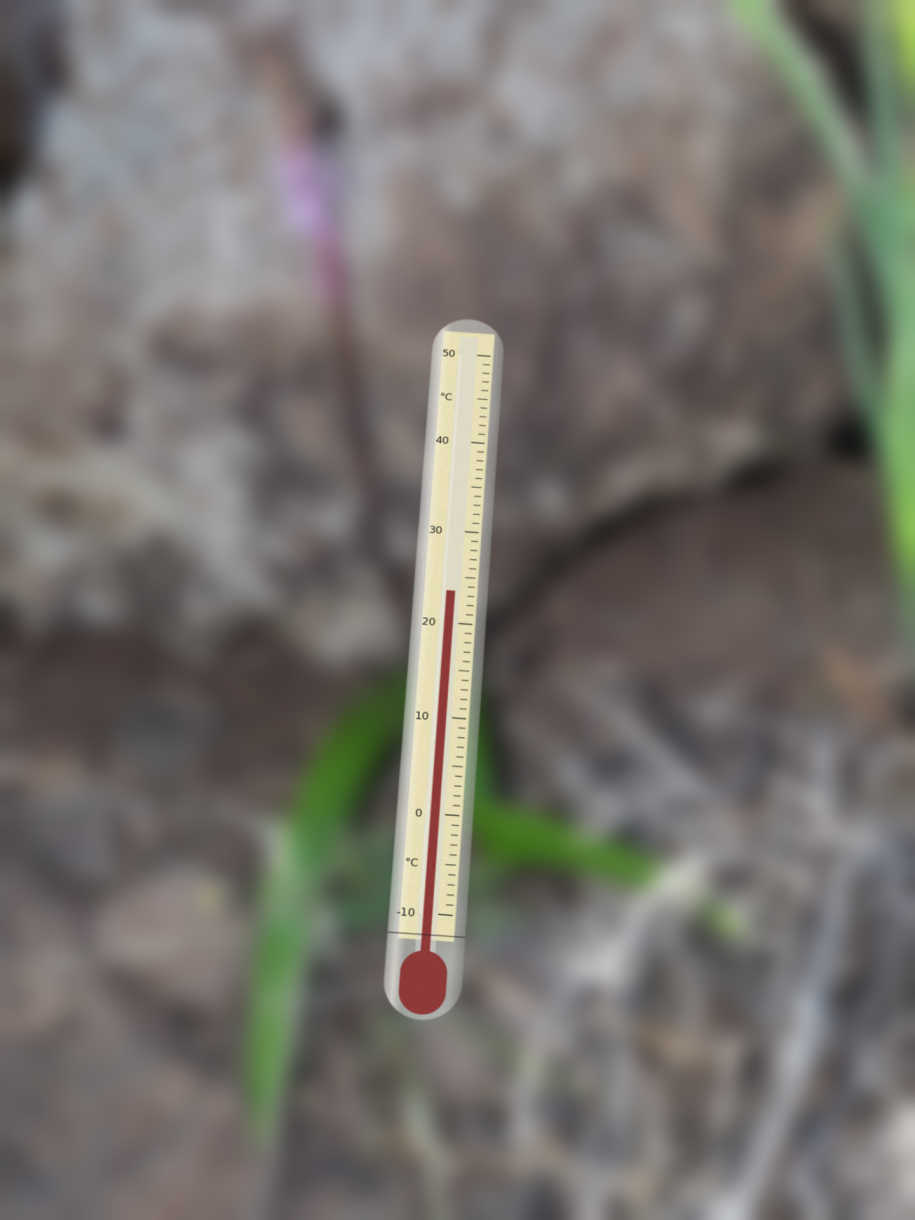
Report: 23.5; °C
